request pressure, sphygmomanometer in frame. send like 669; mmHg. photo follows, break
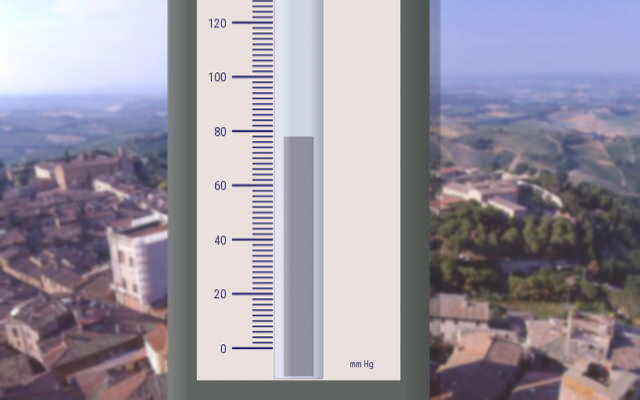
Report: 78; mmHg
